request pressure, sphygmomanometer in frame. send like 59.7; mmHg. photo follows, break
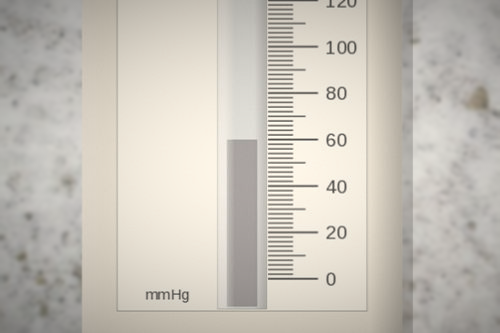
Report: 60; mmHg
